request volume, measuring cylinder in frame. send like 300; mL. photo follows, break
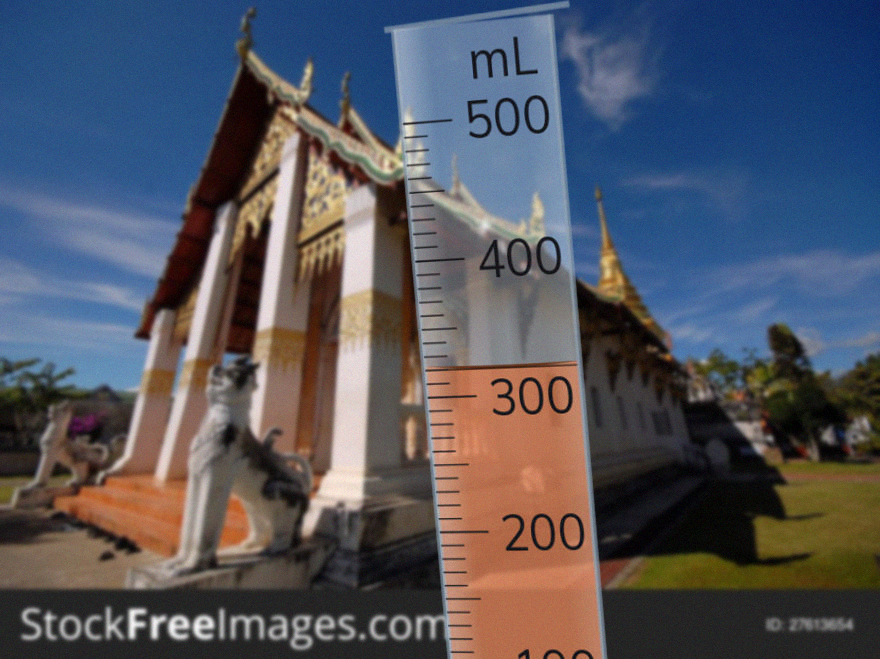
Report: 320; mL
